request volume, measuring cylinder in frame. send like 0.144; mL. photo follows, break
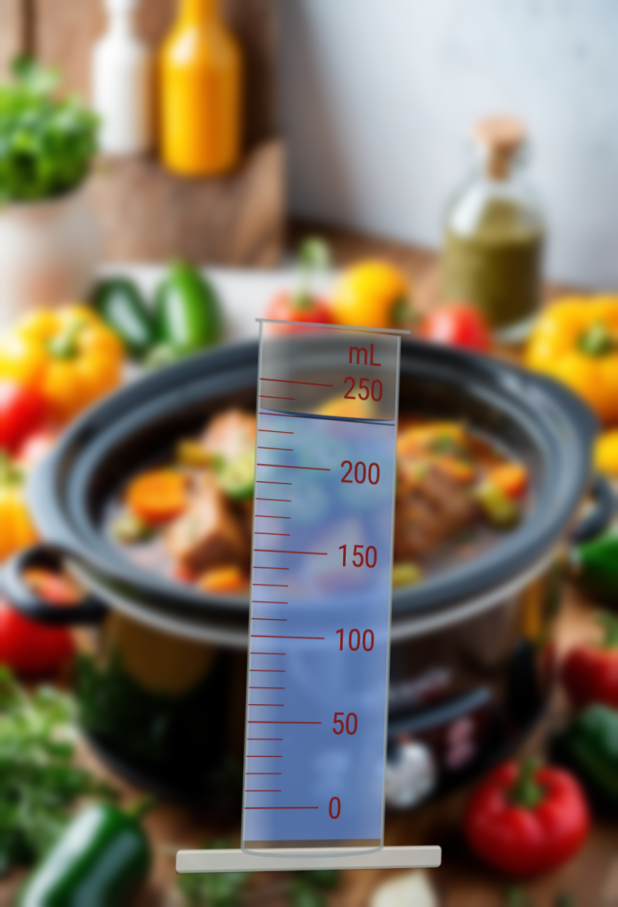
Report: 230; mL
